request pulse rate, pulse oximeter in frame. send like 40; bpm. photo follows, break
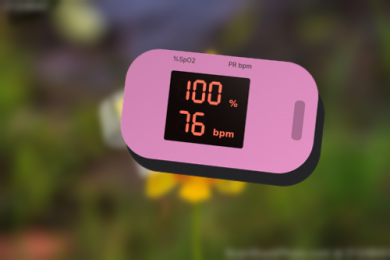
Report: 76; bpm
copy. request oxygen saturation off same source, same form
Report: 100; %
